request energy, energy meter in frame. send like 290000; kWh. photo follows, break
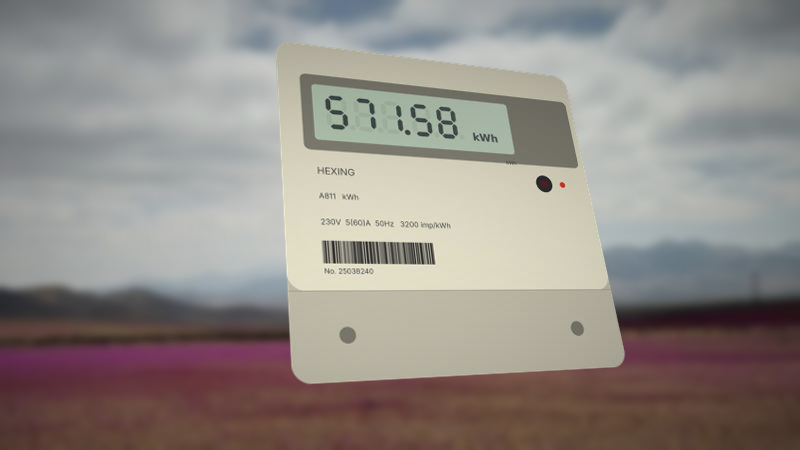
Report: 571.58; kWh
